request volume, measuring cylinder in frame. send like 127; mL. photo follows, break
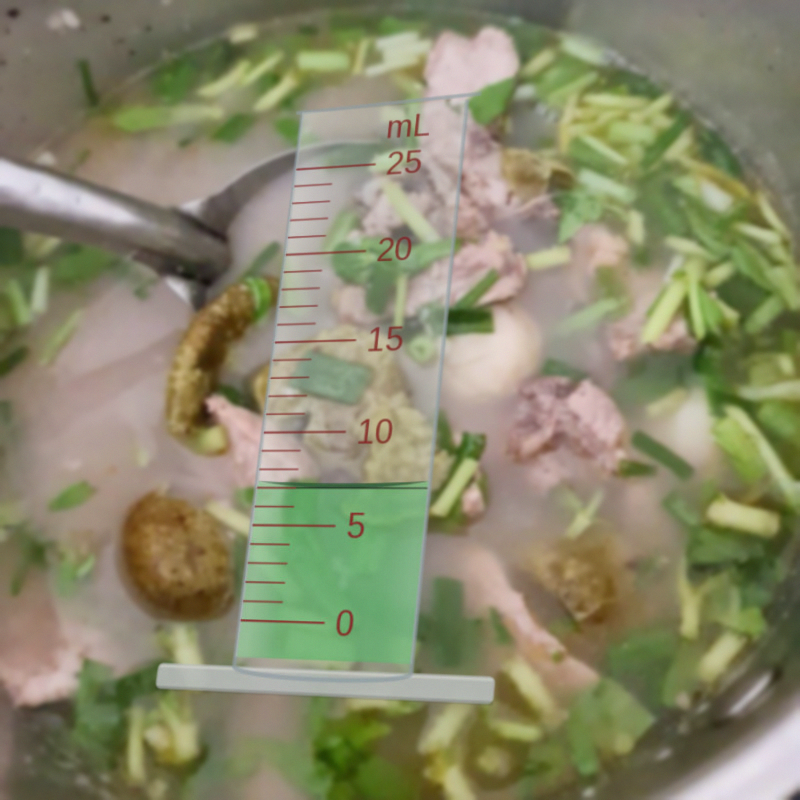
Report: 7; mL
